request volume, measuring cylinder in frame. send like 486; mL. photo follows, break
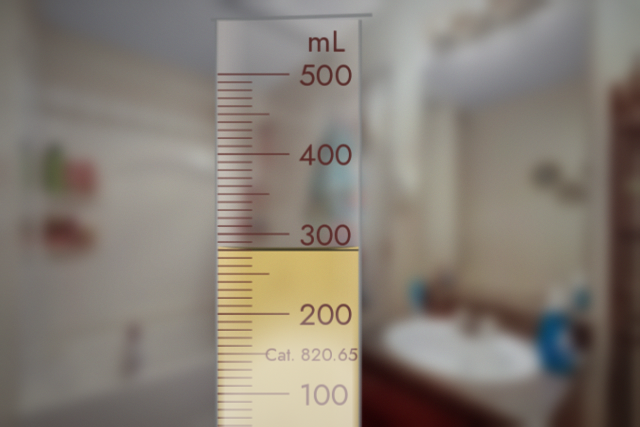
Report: 280; mL
